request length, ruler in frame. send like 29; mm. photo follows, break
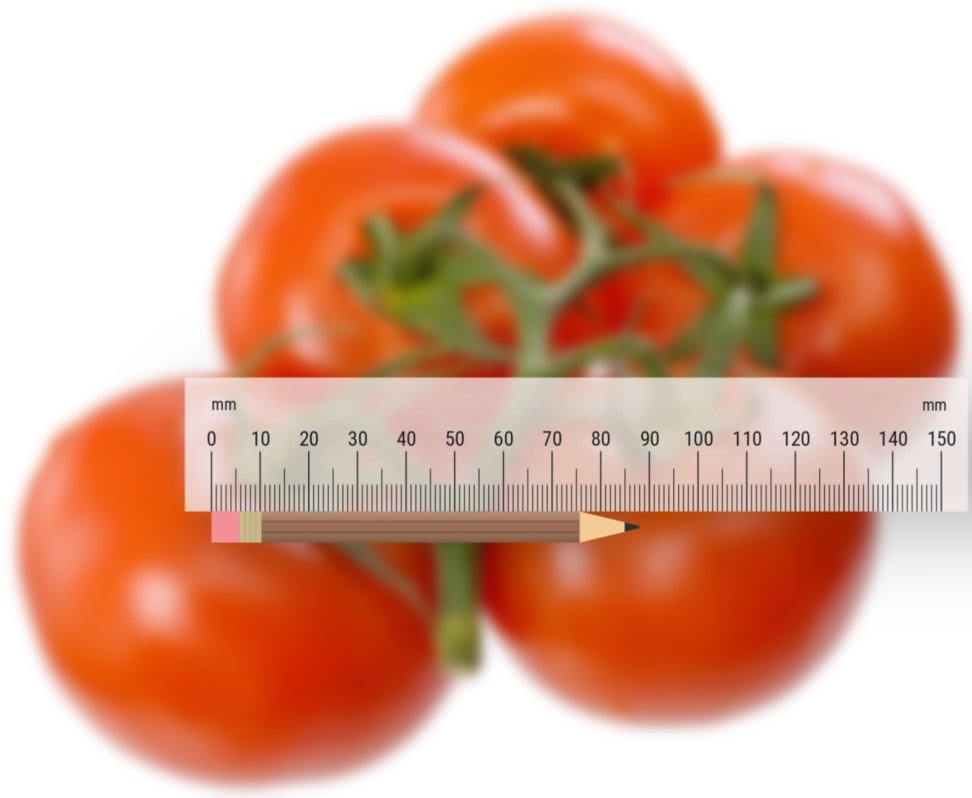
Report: 88; mm
